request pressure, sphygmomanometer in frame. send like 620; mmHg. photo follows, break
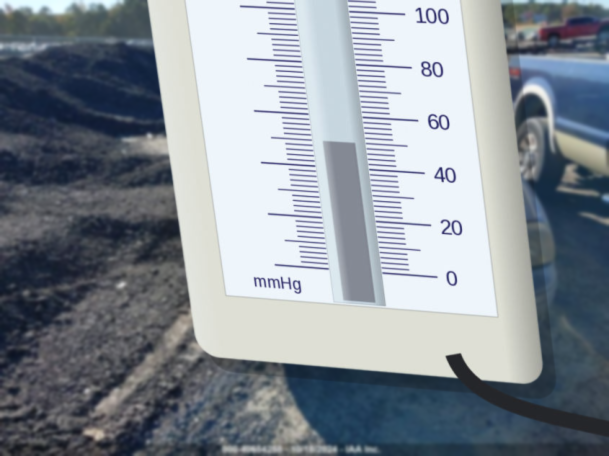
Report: 50; mmHg
